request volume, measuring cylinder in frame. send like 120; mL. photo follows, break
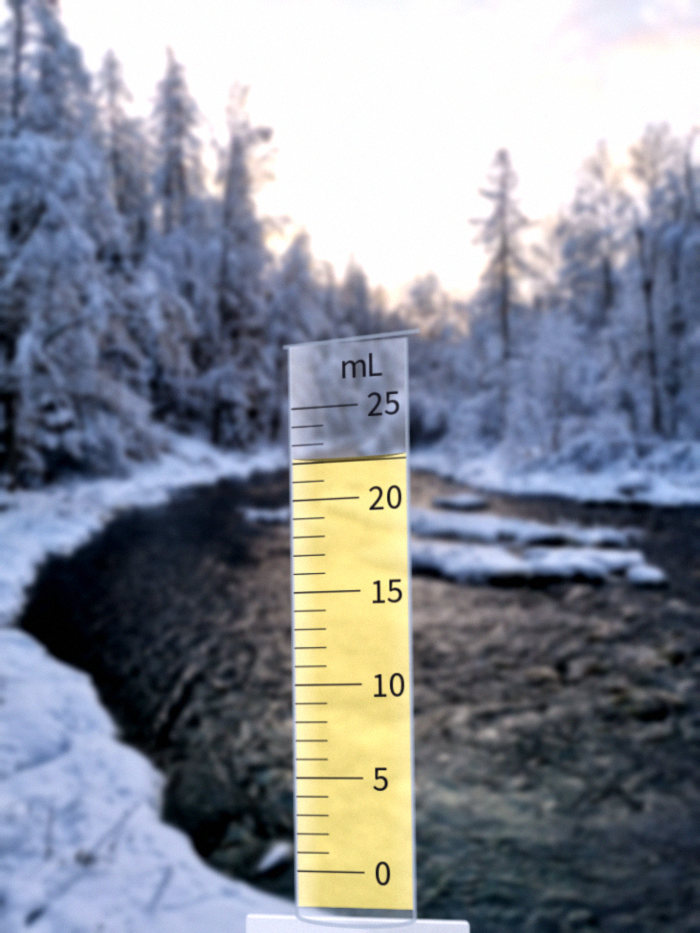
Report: 22; mL
